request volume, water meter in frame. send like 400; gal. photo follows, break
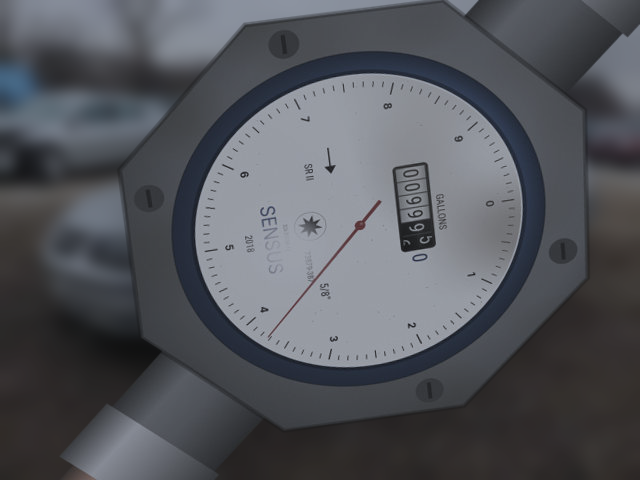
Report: 99953.7; gal
